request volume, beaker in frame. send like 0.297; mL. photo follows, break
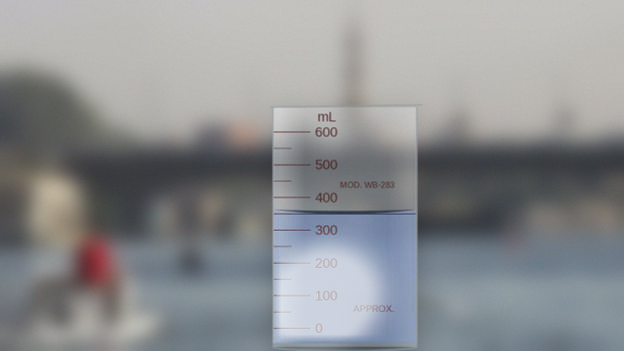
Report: 350; mL
